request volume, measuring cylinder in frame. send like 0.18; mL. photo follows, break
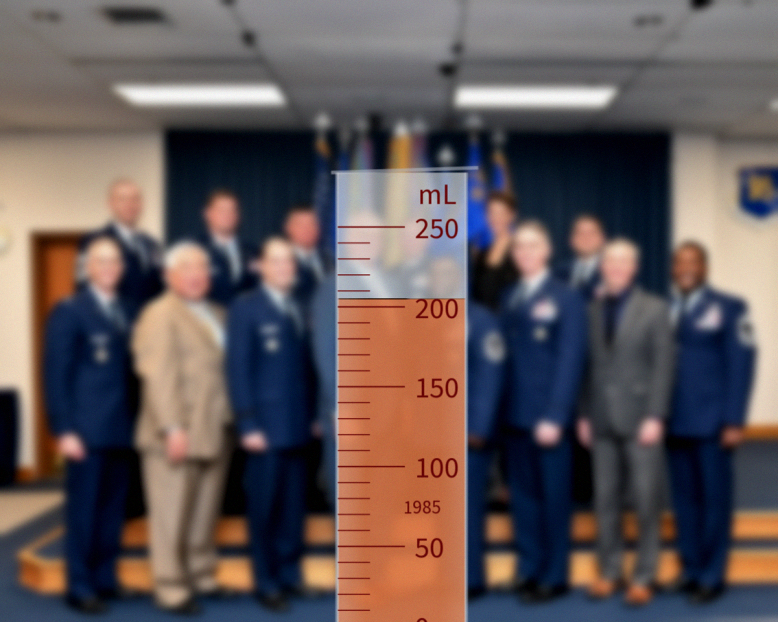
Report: 205; mL
